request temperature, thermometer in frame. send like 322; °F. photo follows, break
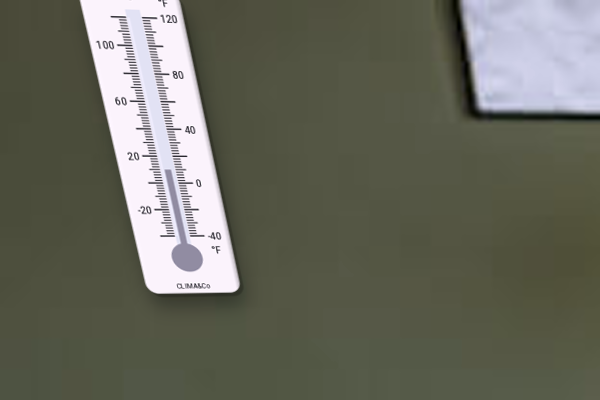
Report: 10; °F
